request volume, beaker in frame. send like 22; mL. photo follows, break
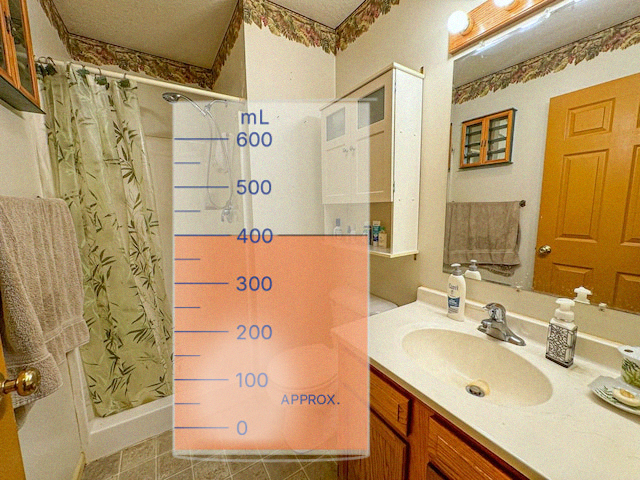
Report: 400; mL
